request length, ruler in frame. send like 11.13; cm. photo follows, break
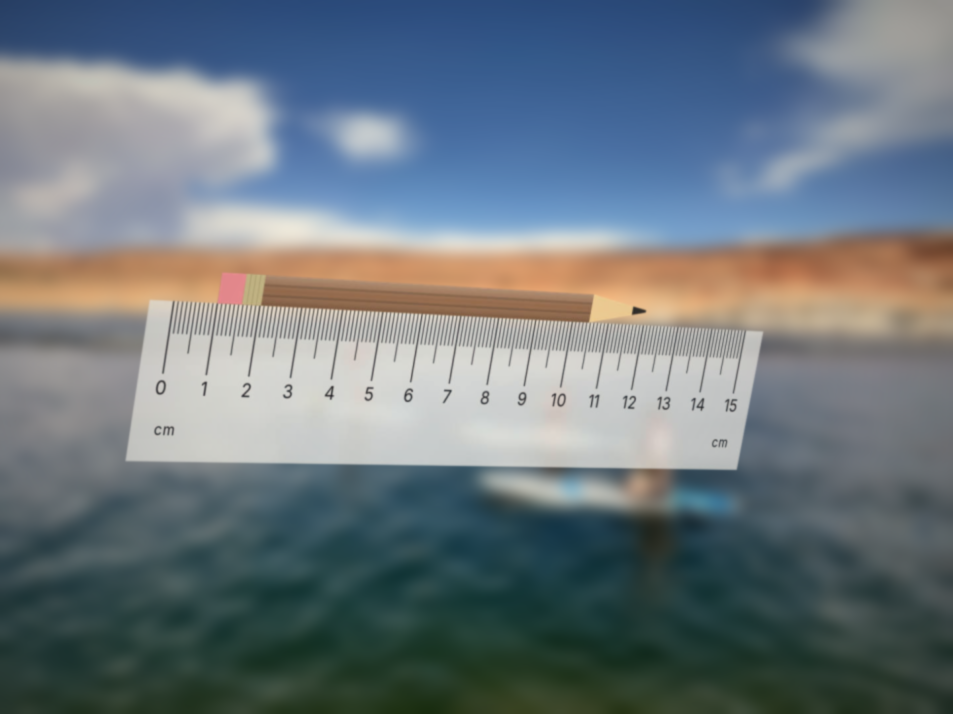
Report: 11; cm
